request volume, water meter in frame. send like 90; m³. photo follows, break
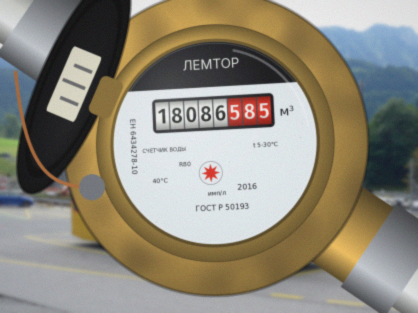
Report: 18086.585; m³
